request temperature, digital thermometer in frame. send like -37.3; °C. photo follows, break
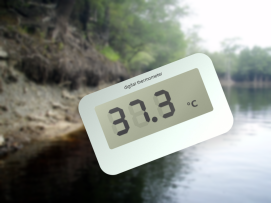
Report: 37.3; °C
